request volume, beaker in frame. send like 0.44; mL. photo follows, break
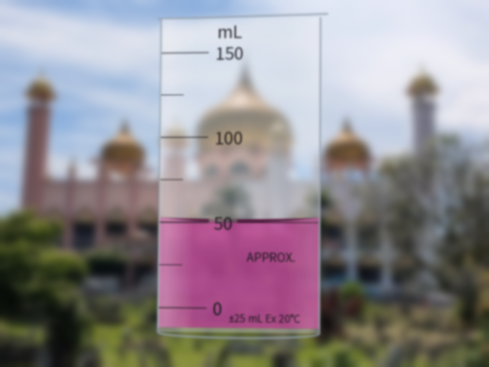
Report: 50; mL
